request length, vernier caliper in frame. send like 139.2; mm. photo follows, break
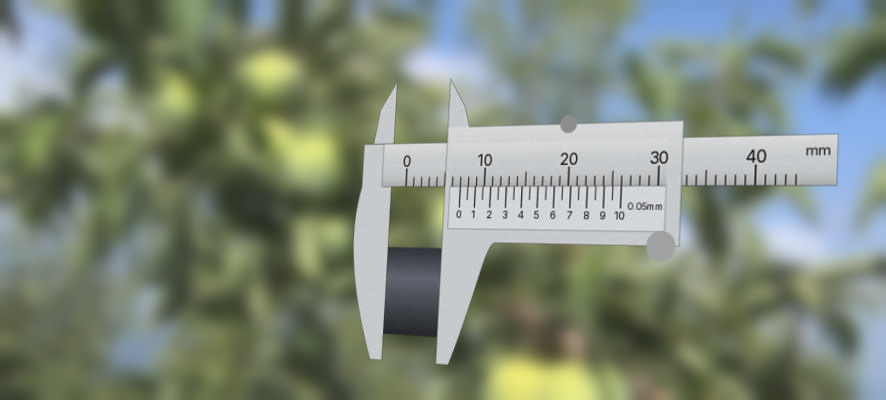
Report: 7.0; mm
